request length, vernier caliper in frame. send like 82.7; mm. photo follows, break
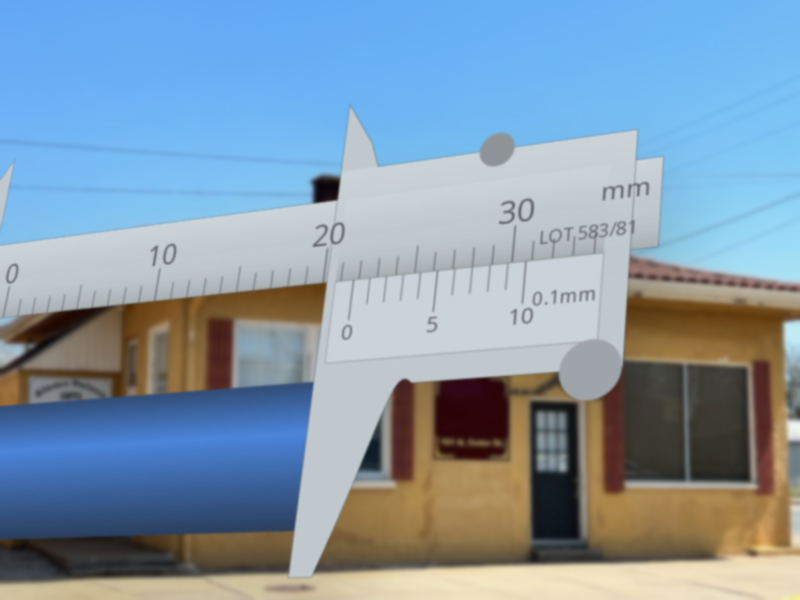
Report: 21.7; mm
